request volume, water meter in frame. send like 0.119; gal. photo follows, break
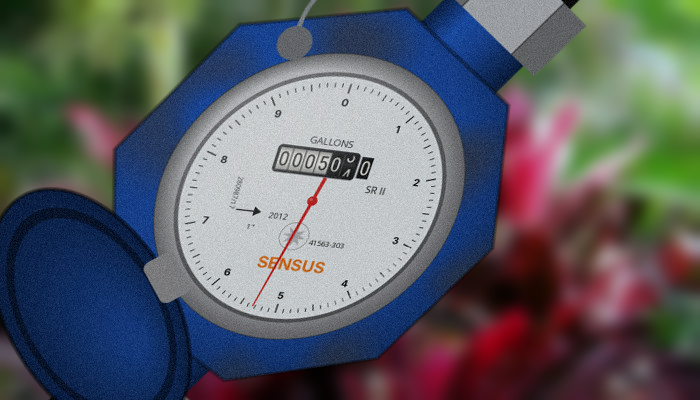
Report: 5035.3; gal
